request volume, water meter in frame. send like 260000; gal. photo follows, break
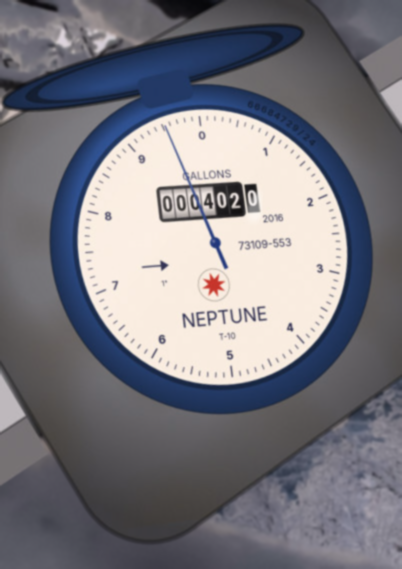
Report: 4019.5; gal
